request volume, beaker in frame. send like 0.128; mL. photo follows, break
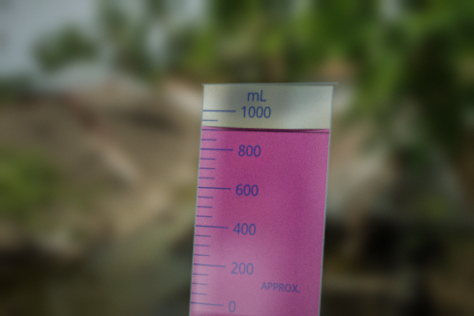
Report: 900; mL
